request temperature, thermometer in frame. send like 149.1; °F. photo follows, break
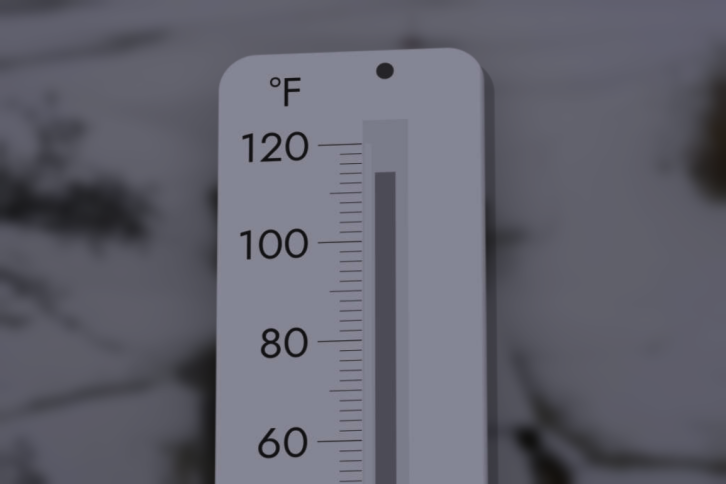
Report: 114; °F
